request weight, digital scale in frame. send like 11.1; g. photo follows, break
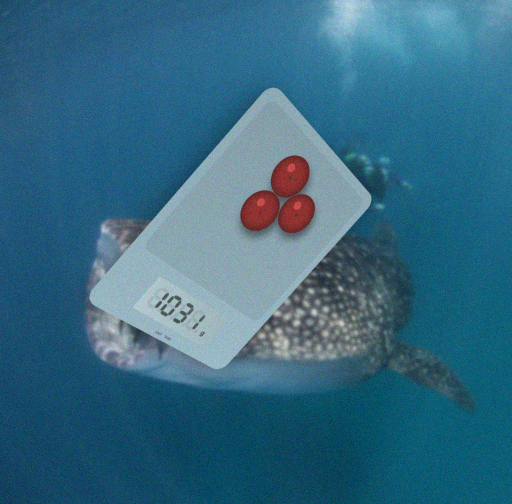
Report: 1031; g
